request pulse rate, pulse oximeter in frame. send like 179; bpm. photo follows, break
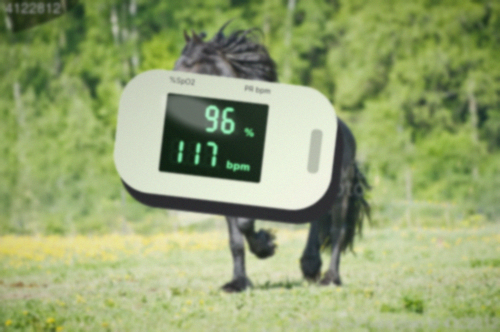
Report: 117; bpm
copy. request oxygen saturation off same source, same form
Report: 96; %
